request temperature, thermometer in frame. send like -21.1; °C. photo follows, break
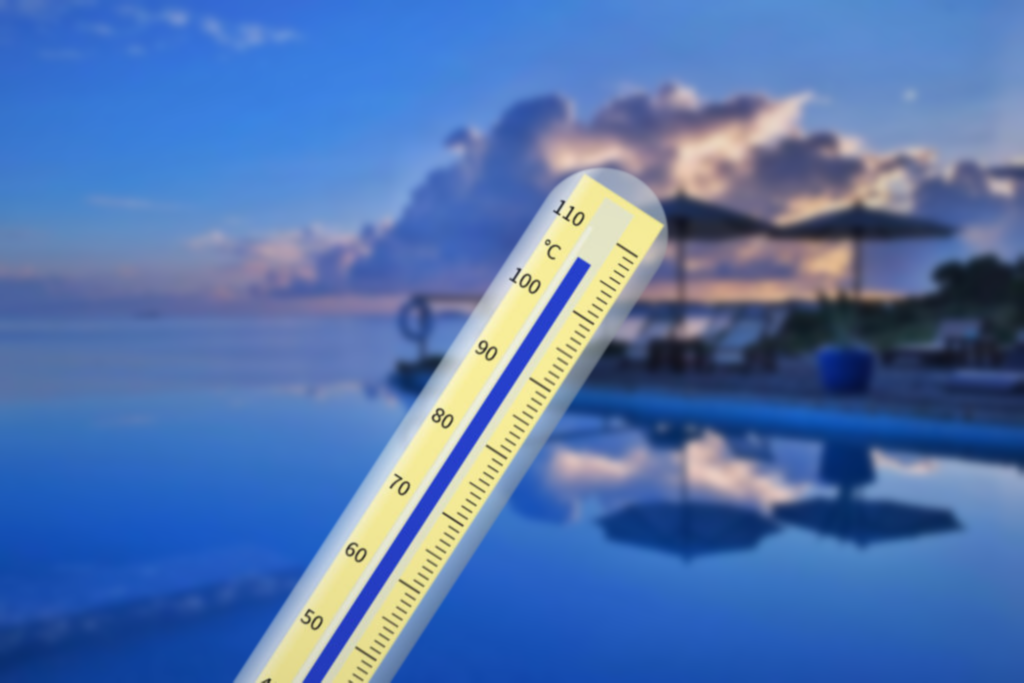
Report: 106; °C
